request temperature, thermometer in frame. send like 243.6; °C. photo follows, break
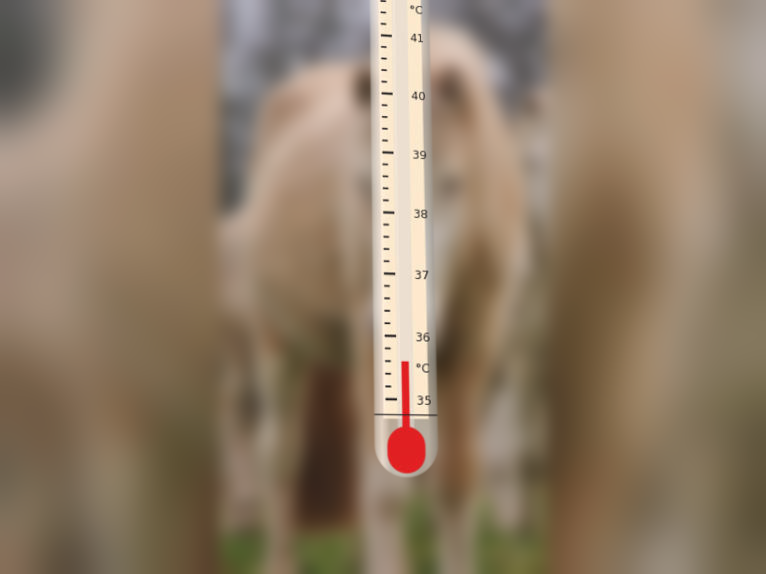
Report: 35.6; °C
